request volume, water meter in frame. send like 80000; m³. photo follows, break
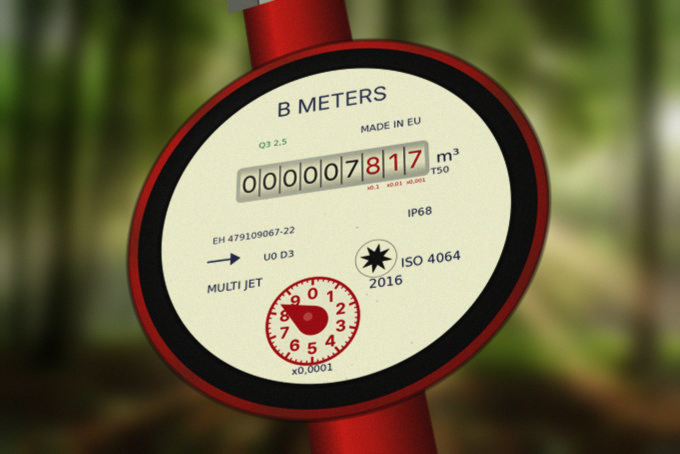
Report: 7.8178; m³
